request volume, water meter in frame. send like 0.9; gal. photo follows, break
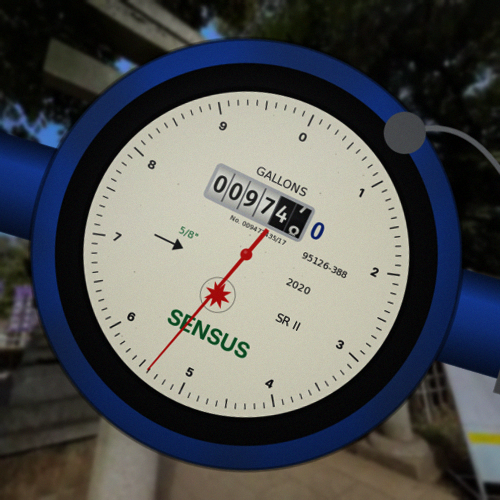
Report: 97475.4; gal
